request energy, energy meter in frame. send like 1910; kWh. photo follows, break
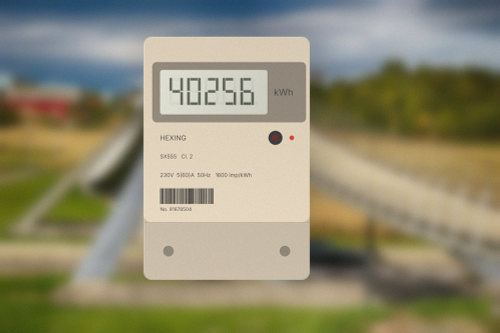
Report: 40256; kWh
